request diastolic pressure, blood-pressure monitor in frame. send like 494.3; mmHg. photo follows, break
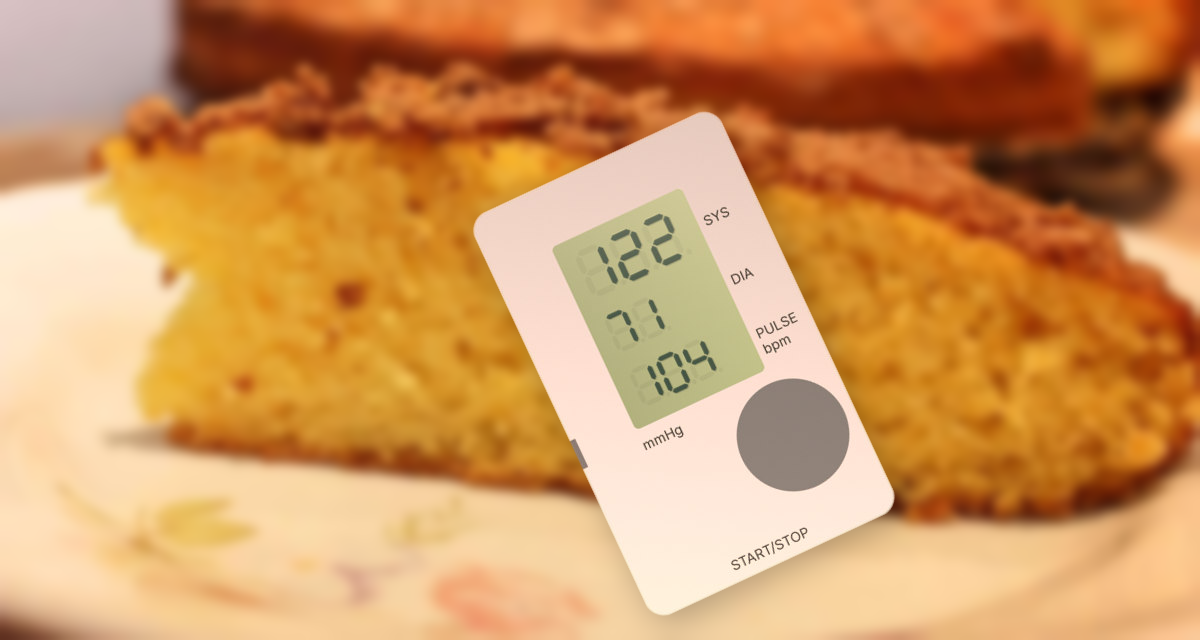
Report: 71; mmHg
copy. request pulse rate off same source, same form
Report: 104; bpm
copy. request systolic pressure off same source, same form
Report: 122; mmHg
